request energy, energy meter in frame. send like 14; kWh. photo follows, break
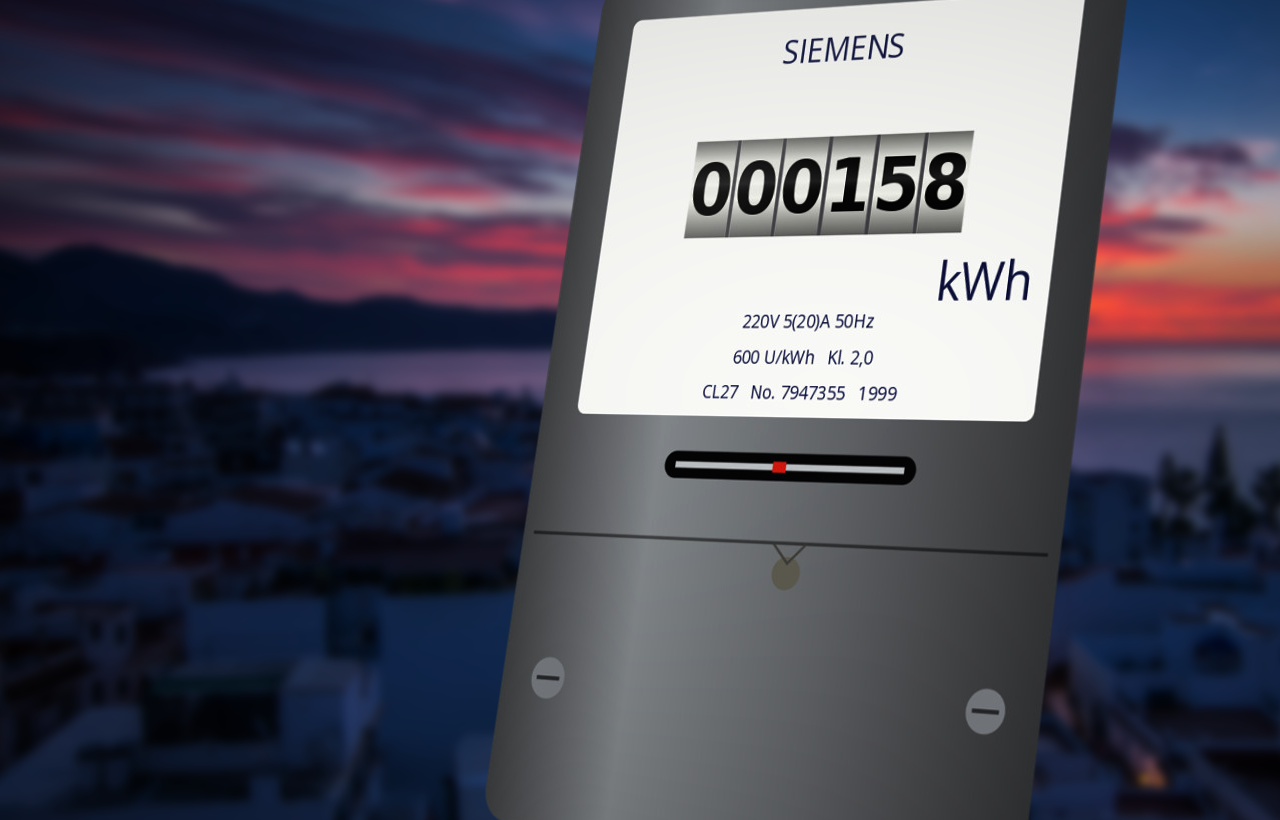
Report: 158; kWh
